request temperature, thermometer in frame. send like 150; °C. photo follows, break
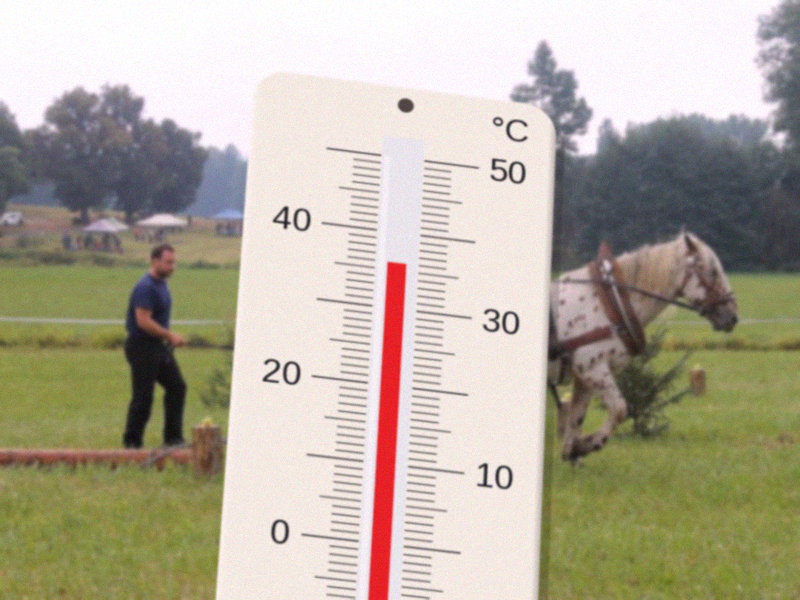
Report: 36; °C
